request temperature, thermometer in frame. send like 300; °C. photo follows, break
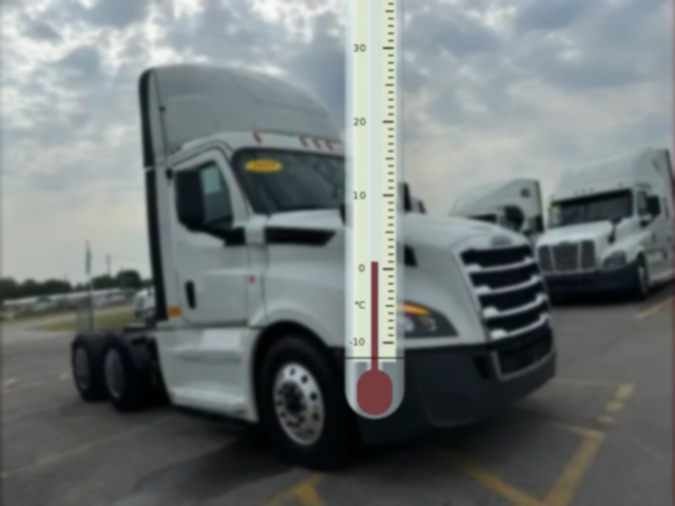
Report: 1; °C
